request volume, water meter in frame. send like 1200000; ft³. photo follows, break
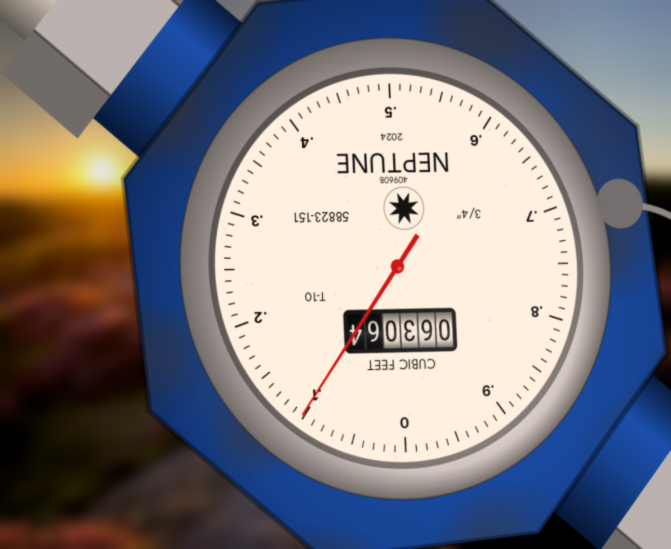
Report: 63064.10; ft³
